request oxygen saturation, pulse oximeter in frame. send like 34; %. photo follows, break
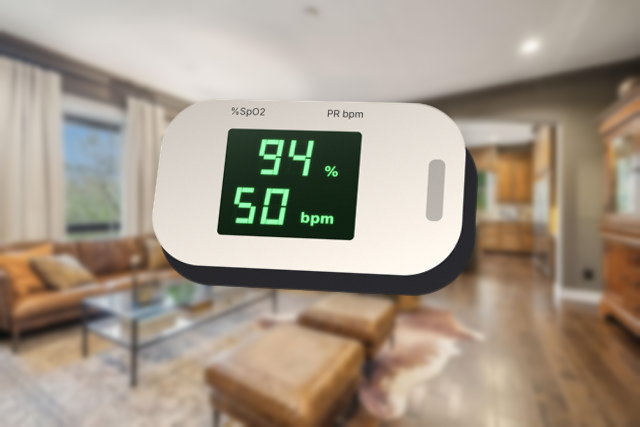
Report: 94; %
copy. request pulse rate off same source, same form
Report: 50; bpm
